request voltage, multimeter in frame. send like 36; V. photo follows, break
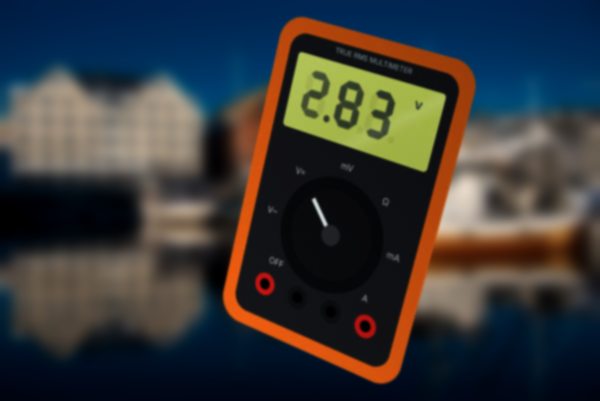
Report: 2.83; V
